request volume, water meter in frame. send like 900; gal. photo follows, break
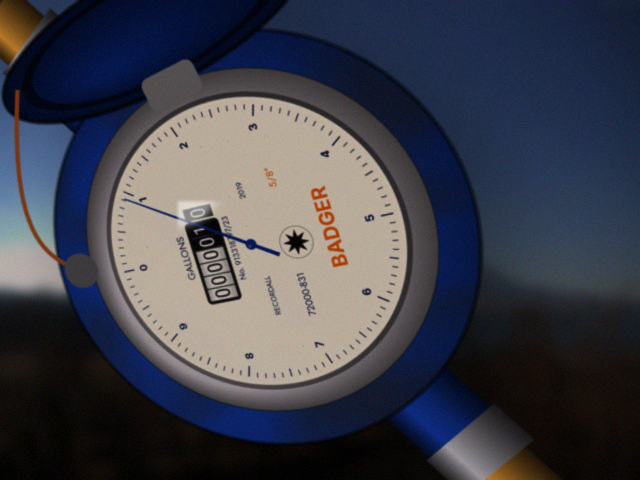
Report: 10.9; gal
